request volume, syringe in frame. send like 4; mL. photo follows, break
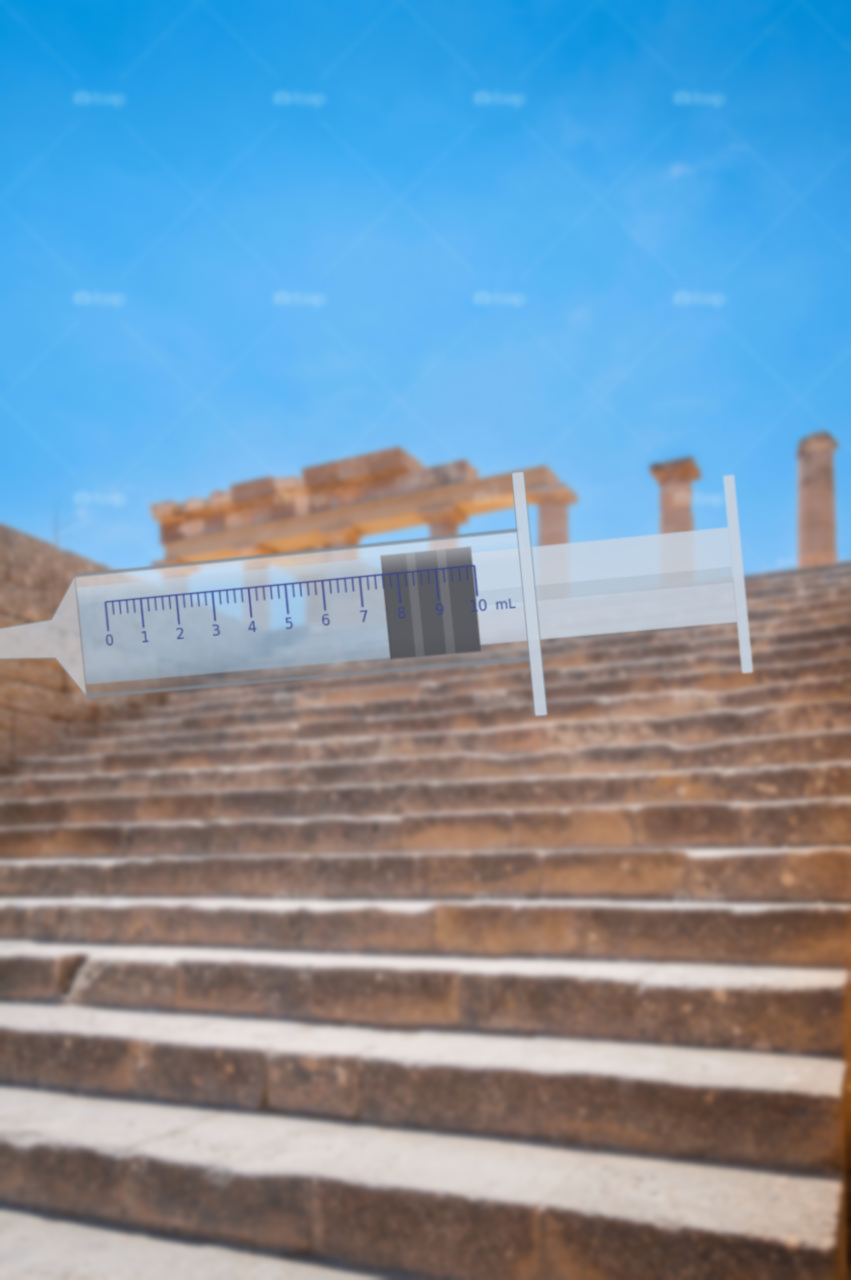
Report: 7.6; mL
